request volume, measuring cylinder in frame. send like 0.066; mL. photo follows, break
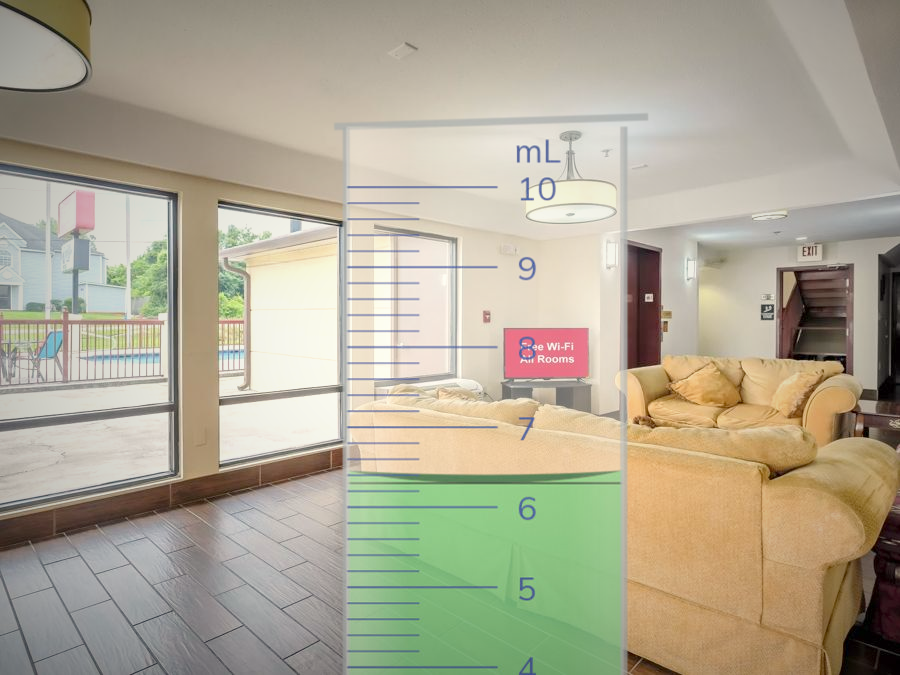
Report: 6.3; mL
